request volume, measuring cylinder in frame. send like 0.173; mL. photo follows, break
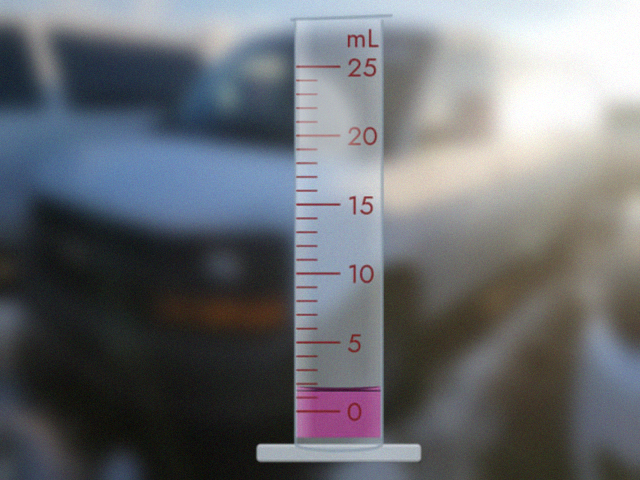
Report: 1.5; mL
